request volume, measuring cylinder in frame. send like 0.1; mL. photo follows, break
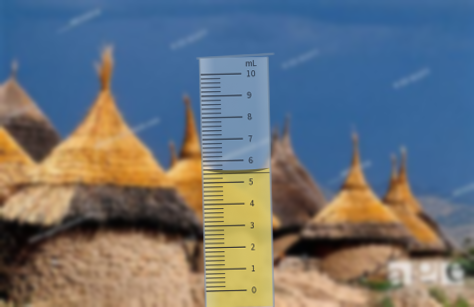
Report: 5.4; mL
